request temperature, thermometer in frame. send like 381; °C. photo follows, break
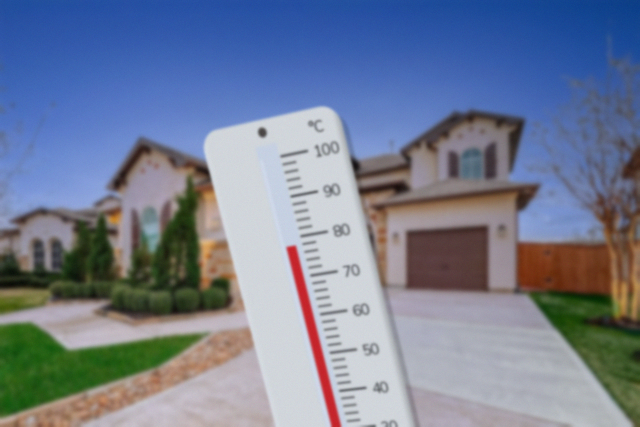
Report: 78; °C
